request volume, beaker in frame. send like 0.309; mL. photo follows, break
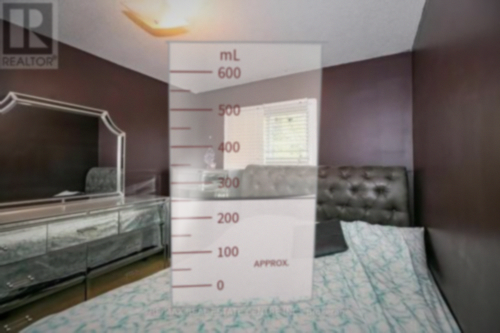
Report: 250; mL
